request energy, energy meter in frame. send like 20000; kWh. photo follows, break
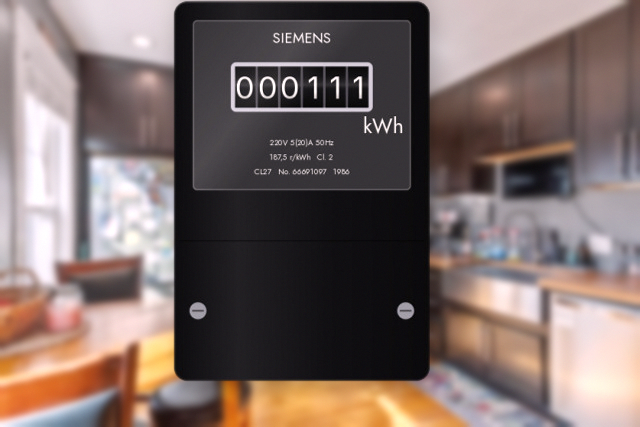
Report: 111; kWh
